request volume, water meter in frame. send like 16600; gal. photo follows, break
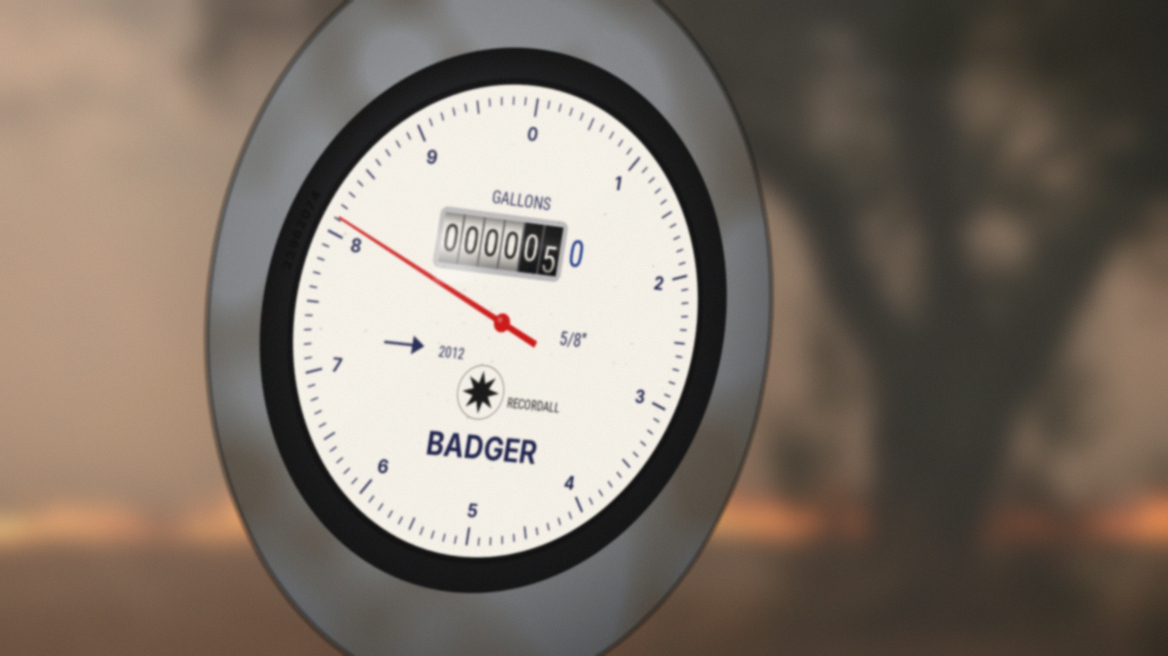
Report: 48.1; gal
